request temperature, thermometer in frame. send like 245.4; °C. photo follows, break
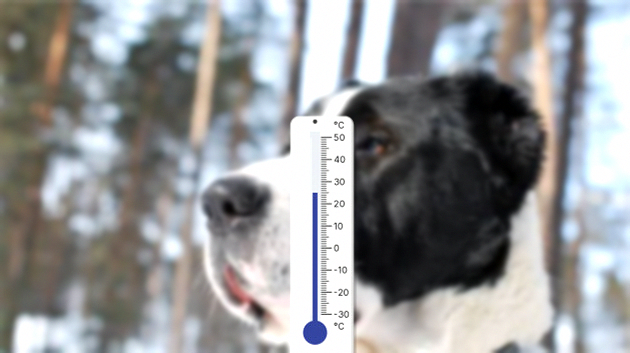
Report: 25; °C
